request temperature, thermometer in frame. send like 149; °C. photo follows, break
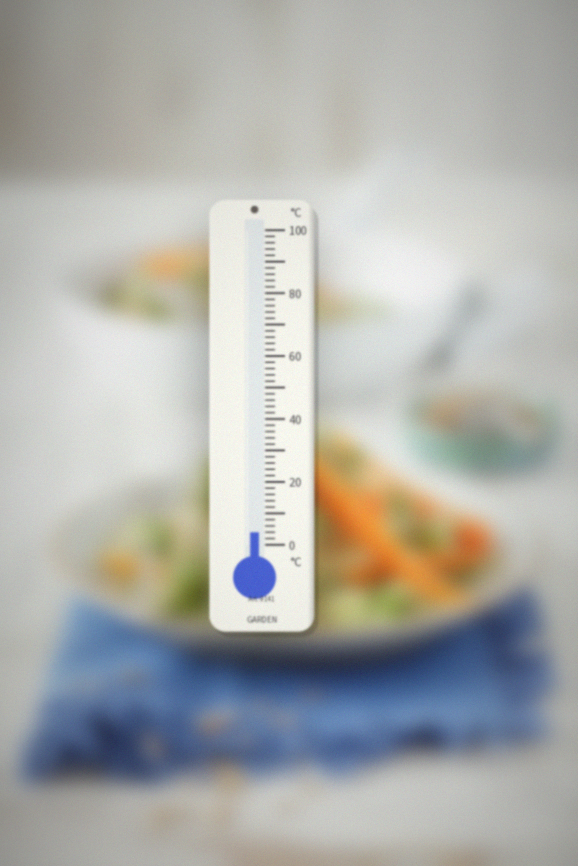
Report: 4; °C
